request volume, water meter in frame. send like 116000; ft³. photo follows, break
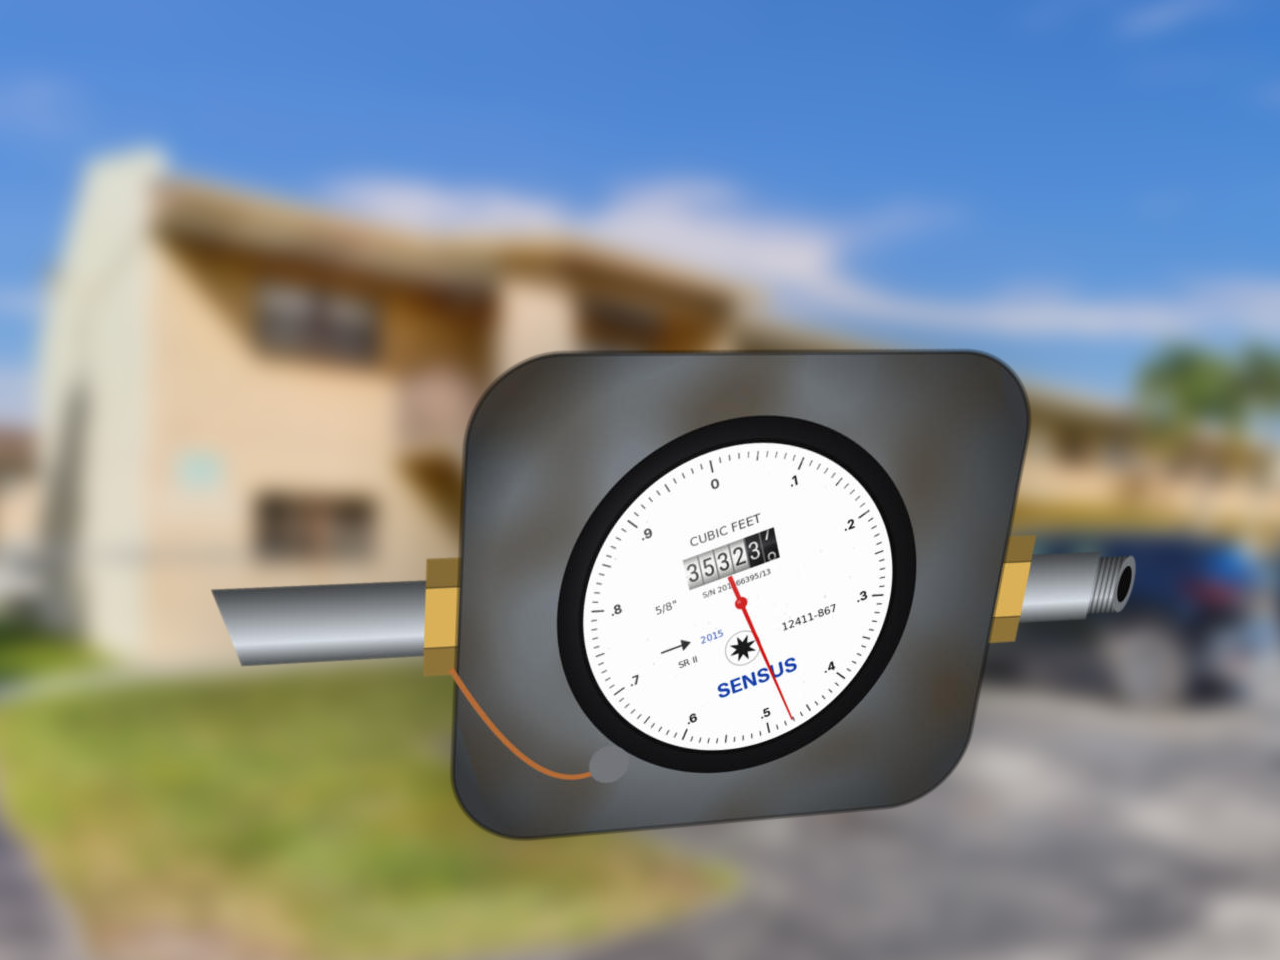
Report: 353237.47; ft³
